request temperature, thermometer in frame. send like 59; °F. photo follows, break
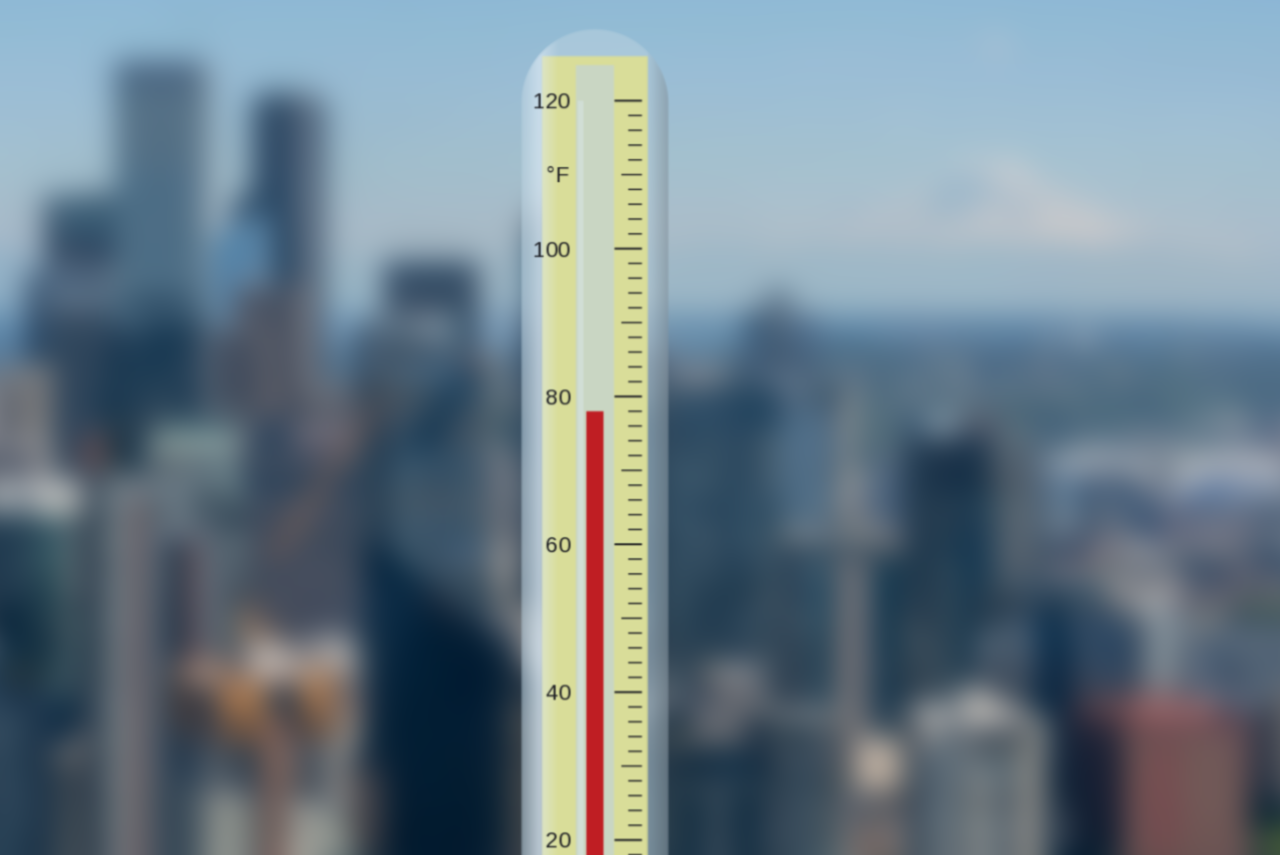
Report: 78; °F
